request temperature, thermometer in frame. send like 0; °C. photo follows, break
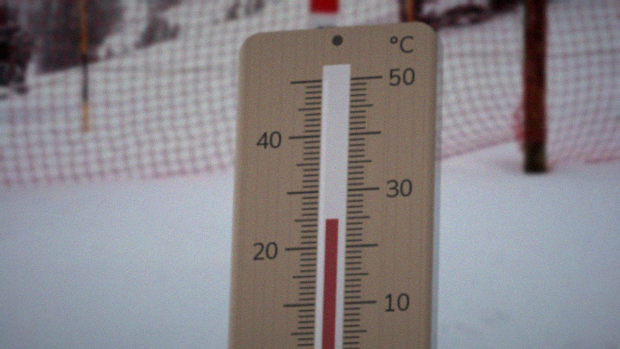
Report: 25; °C
